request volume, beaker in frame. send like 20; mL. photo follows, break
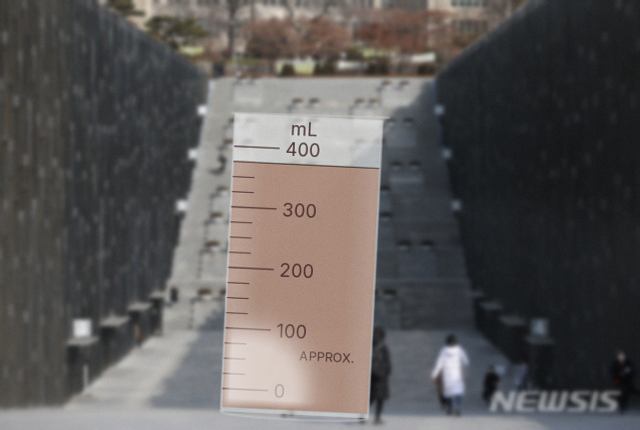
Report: 375; mL
